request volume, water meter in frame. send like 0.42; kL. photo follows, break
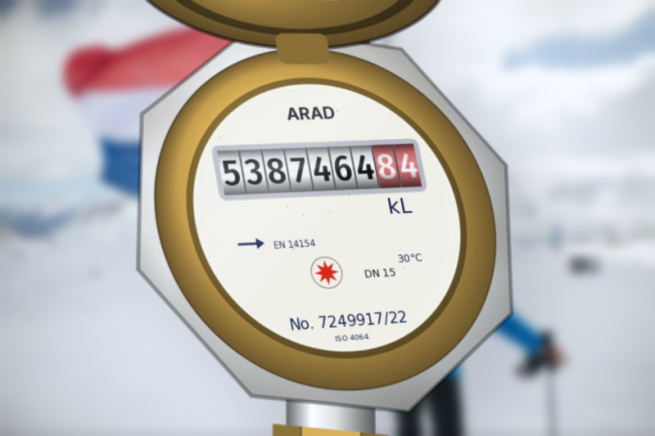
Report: 5387464.84; kL
